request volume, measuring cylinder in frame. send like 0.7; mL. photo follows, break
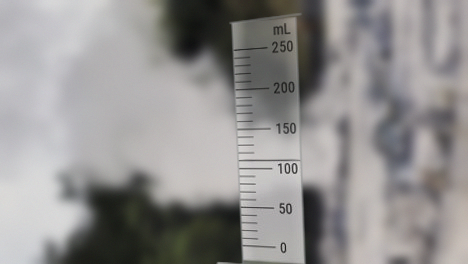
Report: 110; mL
